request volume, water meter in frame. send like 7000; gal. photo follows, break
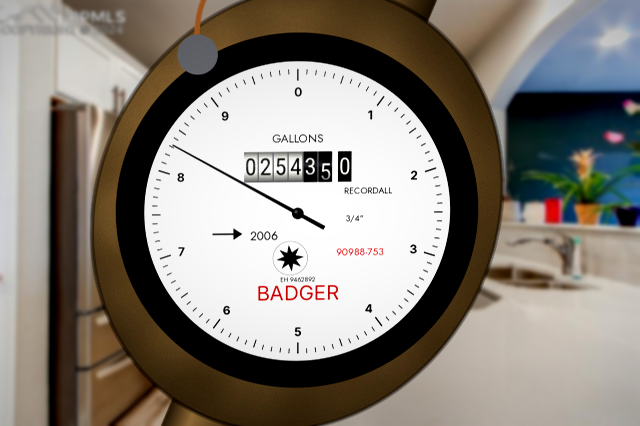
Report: 254348.3; gal
